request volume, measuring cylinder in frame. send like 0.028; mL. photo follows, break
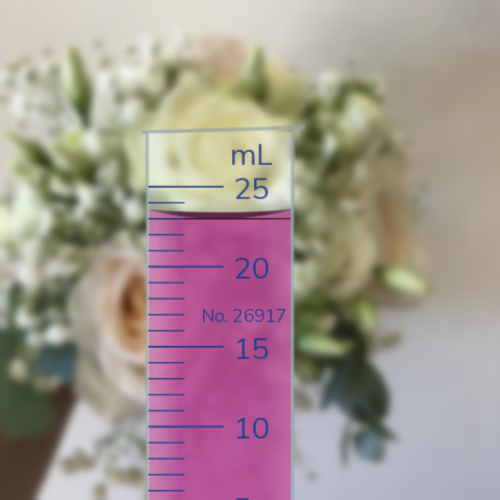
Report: 23; mL
